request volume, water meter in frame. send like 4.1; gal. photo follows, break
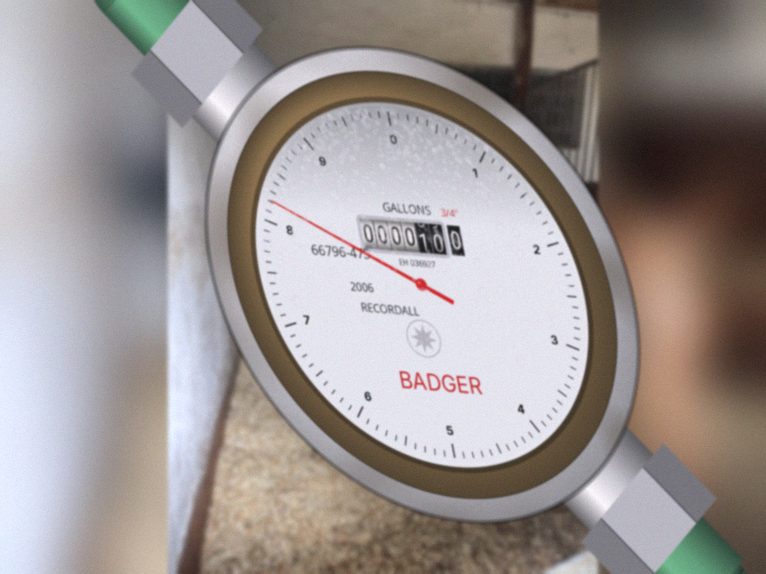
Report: 98.2; gal
